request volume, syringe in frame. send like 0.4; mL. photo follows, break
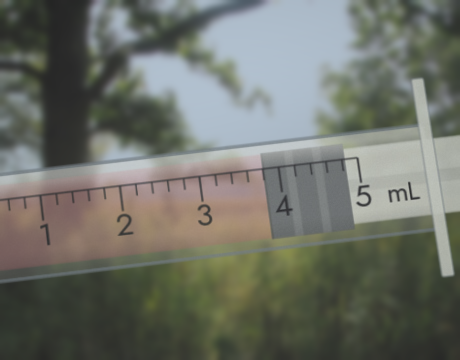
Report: 3.8; mL
